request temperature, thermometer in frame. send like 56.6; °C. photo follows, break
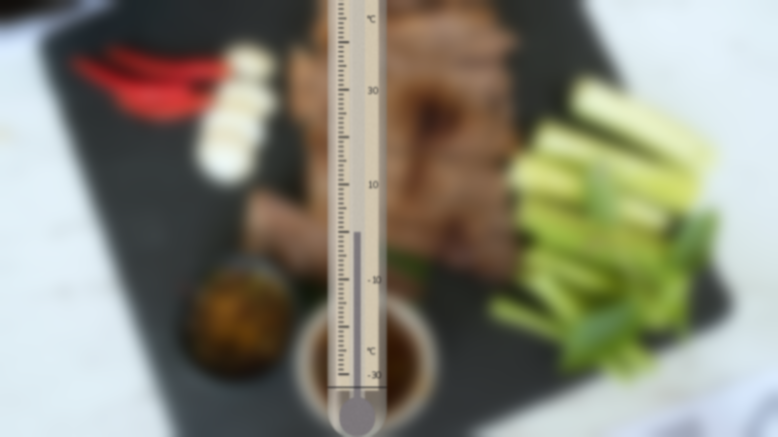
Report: 0; °C
